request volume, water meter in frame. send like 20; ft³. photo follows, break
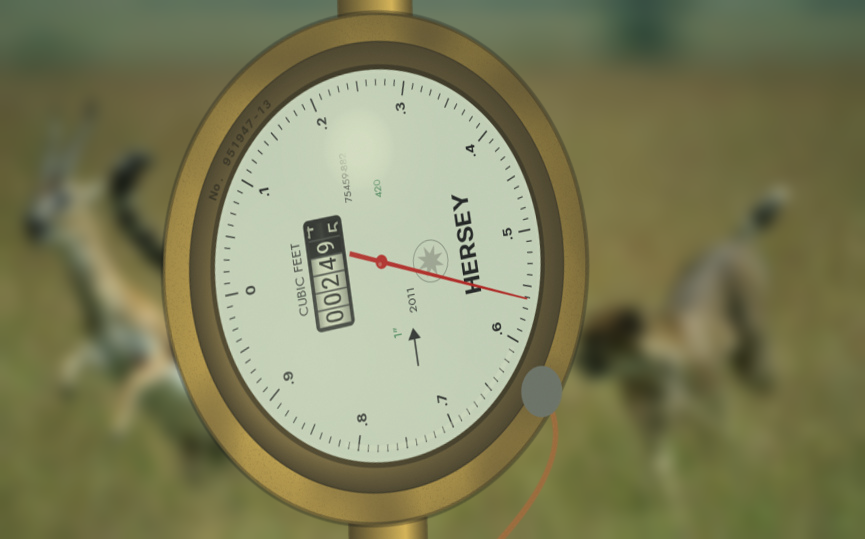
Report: 2494.56; ft³
